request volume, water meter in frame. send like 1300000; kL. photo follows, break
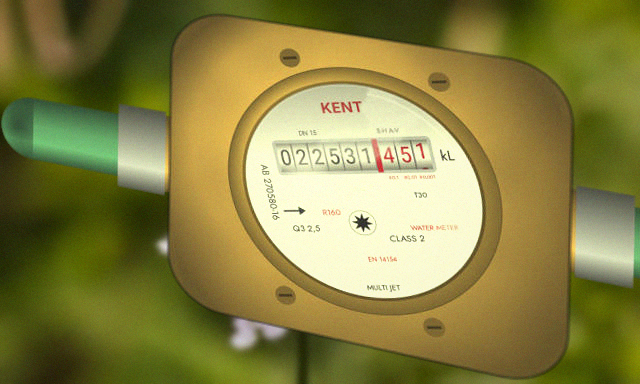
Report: 22531.451; kL
